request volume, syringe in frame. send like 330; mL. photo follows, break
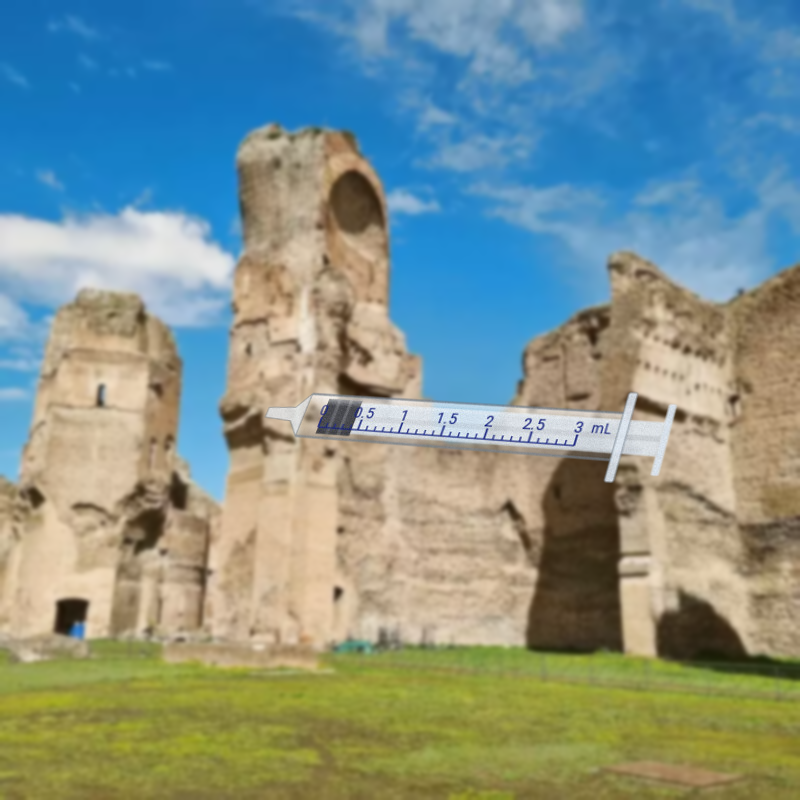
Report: 0; mL
